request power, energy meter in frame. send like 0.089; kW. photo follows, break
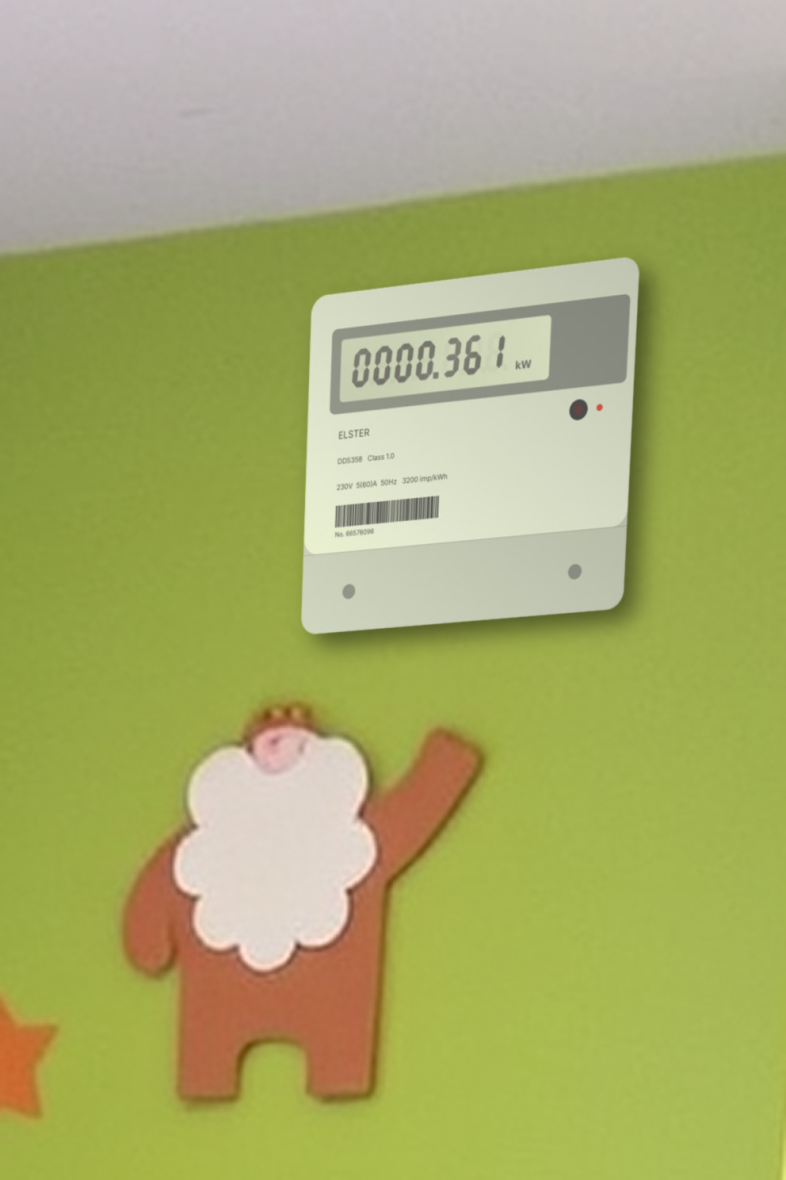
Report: 0.361; kW
